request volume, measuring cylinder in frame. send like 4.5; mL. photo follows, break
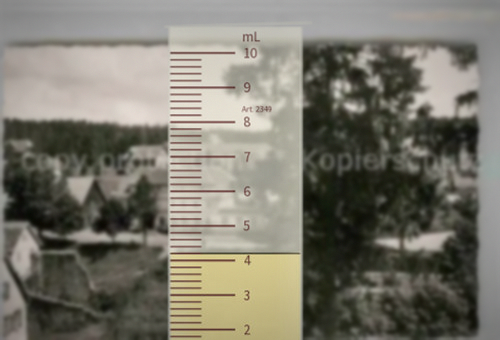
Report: 4.2; mL
